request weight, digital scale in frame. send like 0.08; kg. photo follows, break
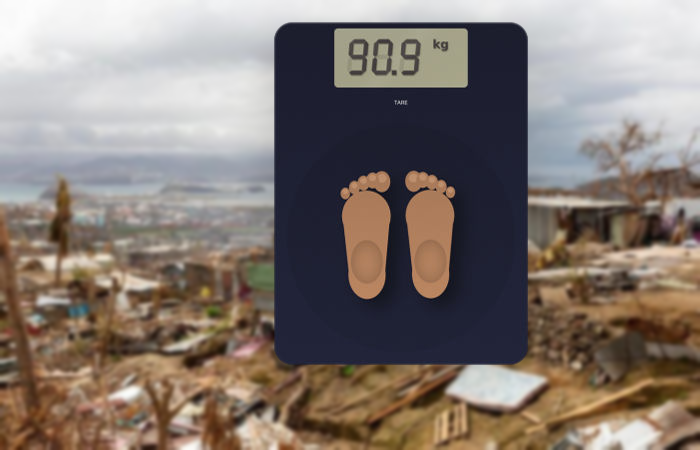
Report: 90.9; kg
